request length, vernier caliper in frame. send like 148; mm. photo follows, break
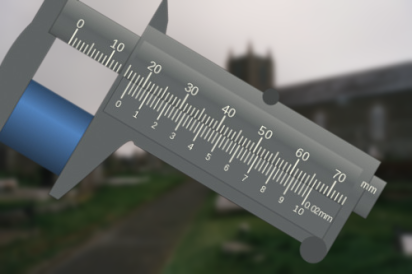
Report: 17.0; mm
